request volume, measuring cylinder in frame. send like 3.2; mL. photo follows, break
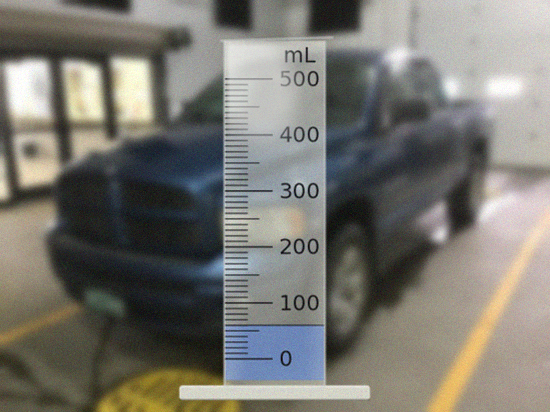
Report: 60; mL
